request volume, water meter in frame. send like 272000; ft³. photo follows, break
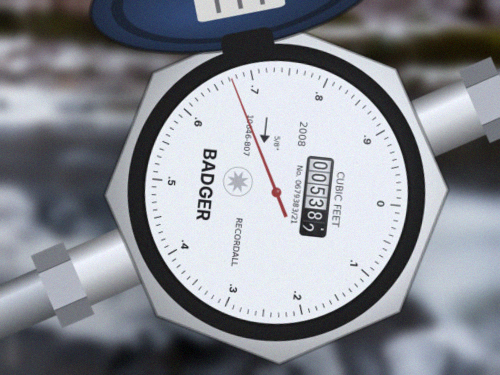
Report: 5381.67; ft³
